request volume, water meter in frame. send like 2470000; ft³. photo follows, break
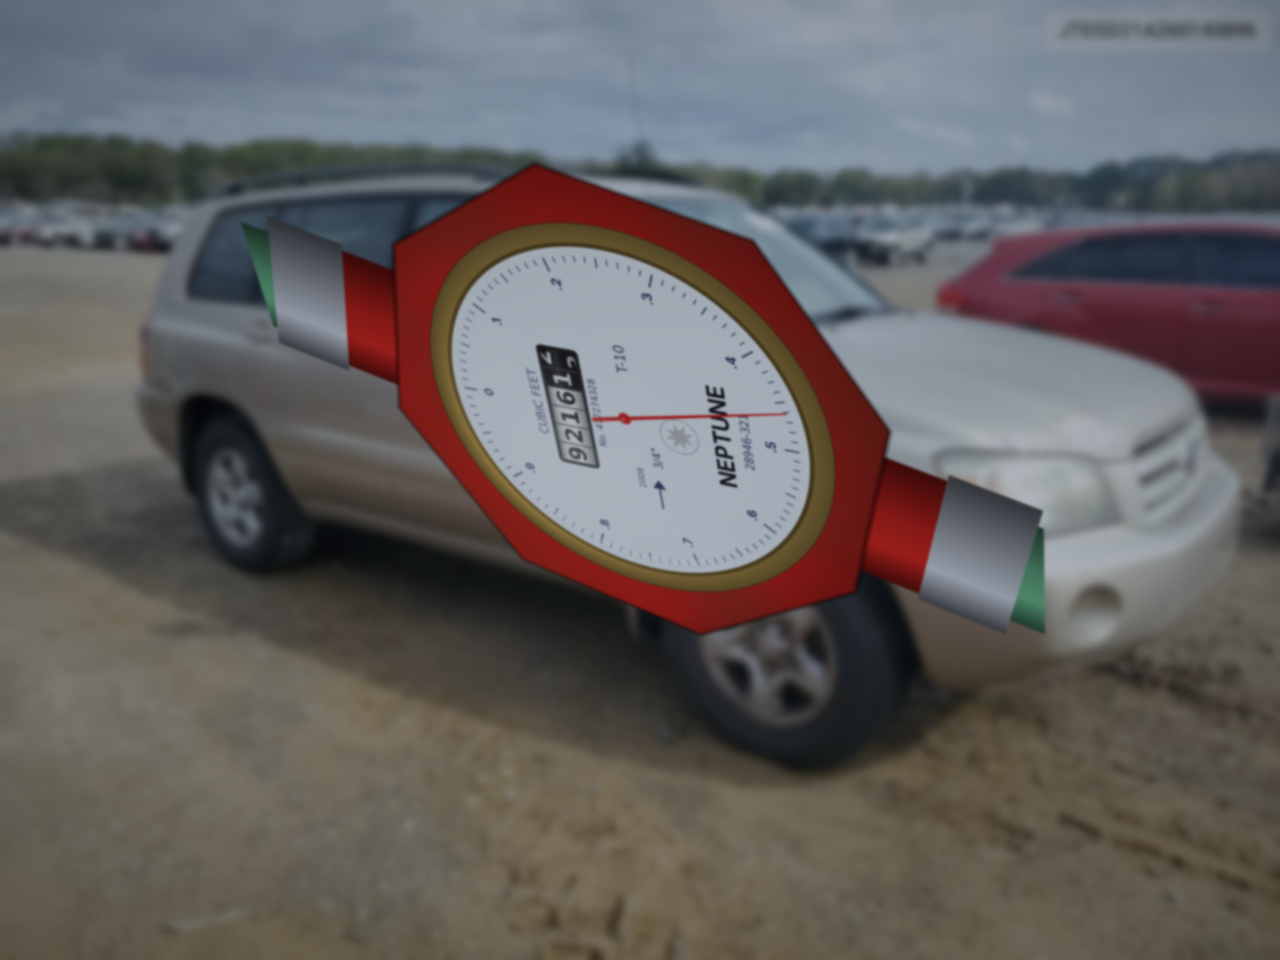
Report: 921612.46; ft³
